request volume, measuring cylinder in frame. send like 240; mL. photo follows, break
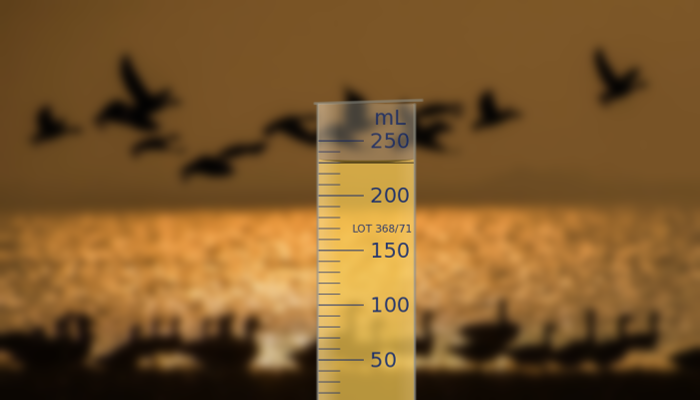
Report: 230; mL
